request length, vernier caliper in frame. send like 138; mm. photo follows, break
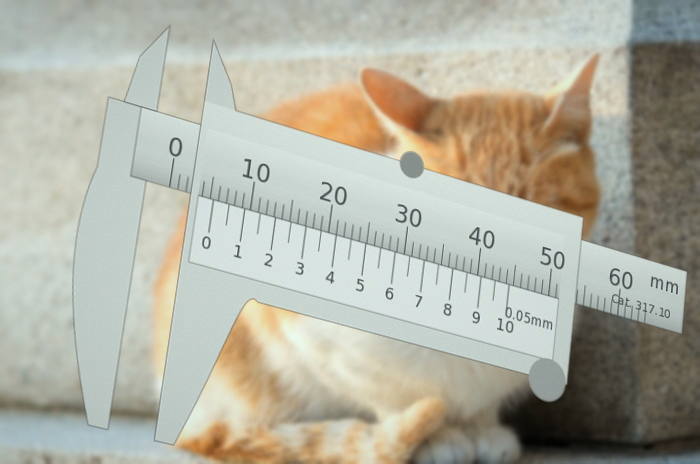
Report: 5.4; mm
